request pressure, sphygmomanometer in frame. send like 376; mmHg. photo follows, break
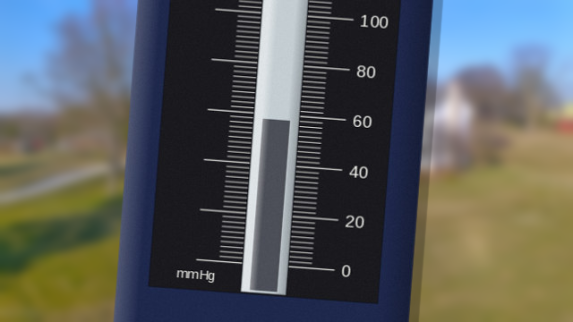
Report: 58; mmHg
